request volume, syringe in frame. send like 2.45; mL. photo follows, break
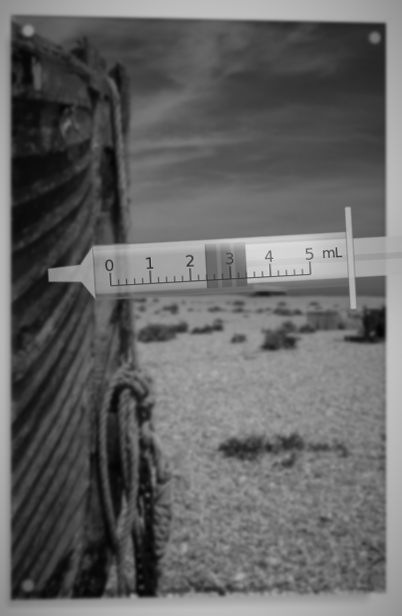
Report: 2.4; mL
